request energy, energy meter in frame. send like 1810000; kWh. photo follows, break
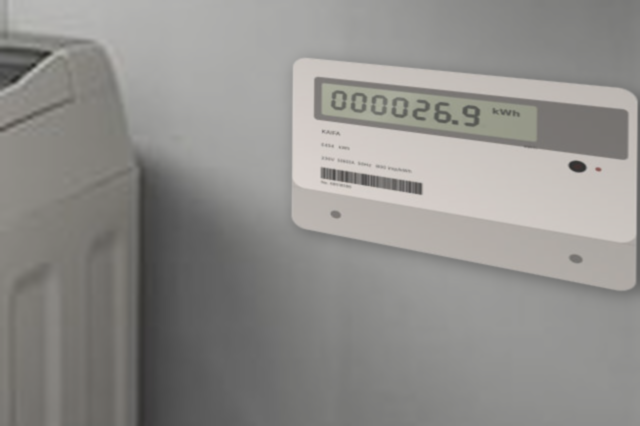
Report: 26.9; kWh
